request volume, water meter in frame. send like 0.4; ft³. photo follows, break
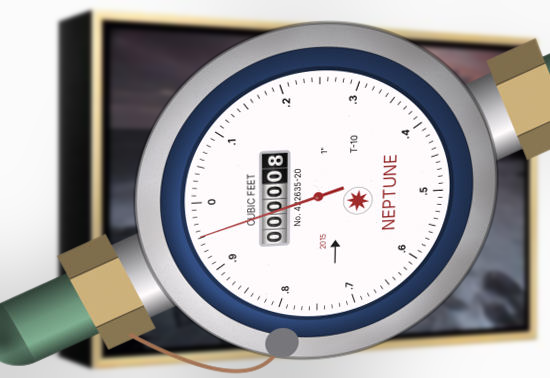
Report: 7.95; ft³
